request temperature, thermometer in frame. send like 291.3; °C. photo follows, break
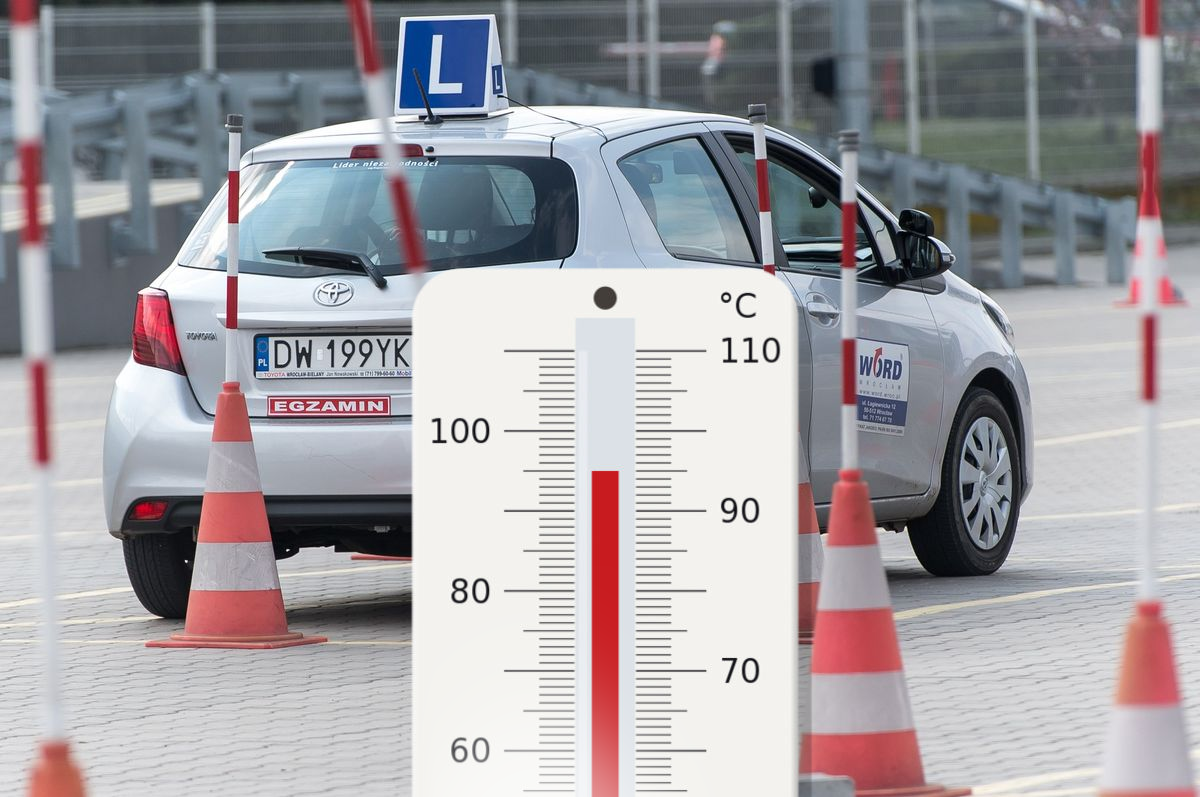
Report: 95; °C
